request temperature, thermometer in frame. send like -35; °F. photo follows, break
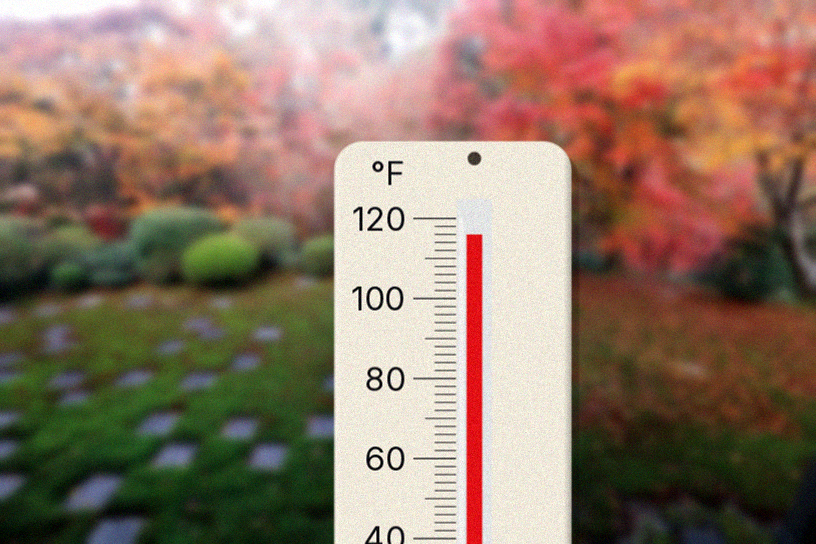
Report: 116; °F
